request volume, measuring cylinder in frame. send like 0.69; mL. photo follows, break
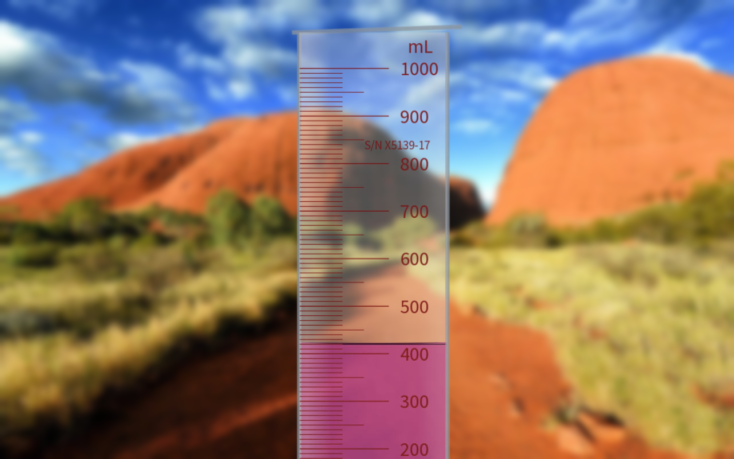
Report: 420; mL
